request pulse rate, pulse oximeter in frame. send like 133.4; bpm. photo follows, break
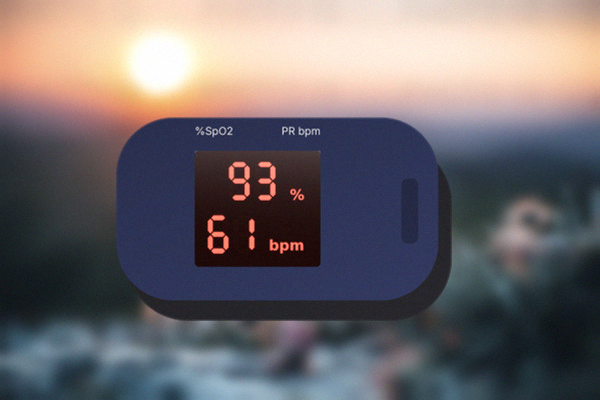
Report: 61; bpm
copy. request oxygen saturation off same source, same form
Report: 93; %
